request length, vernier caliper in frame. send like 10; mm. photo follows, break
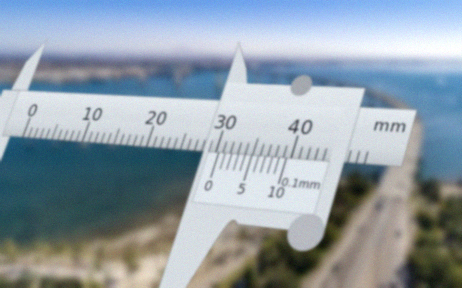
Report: 30.4; mm
